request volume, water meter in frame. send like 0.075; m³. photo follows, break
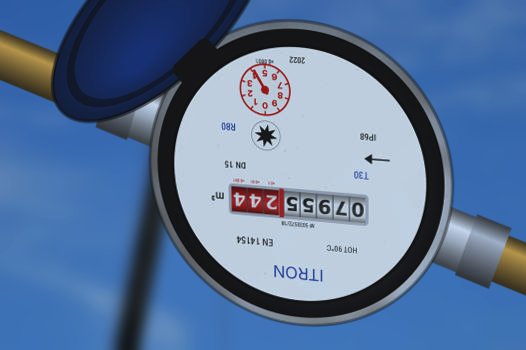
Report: 7955.2444; m³
